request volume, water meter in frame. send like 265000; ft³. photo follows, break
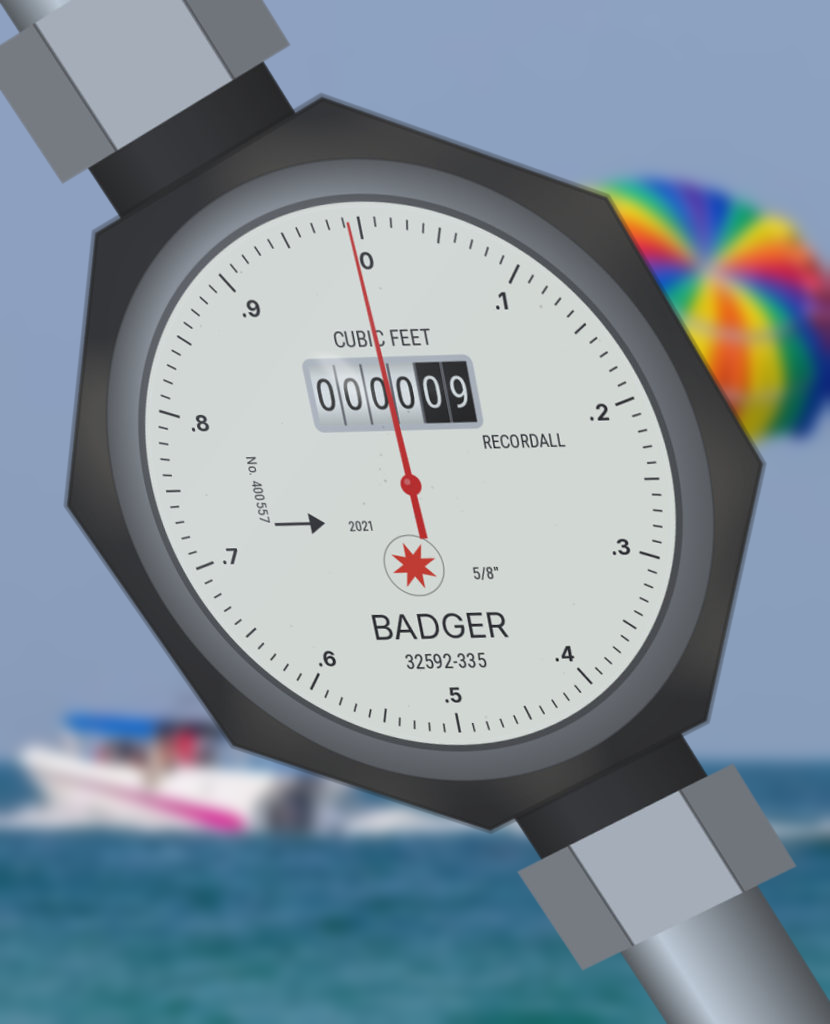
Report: 8.99; ft³
